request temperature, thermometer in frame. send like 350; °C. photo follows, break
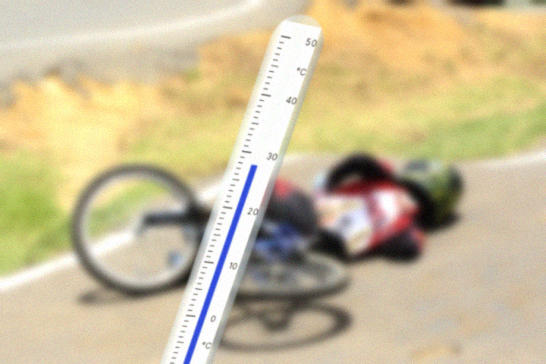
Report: 28; °C
